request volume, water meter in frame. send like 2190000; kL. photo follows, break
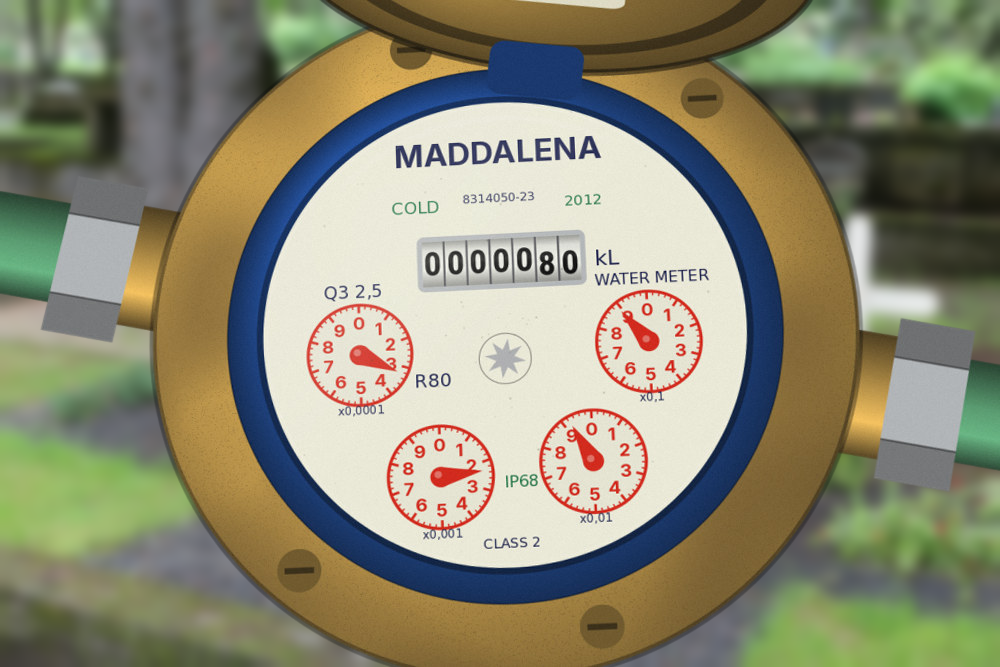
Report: 79.8923; kL
